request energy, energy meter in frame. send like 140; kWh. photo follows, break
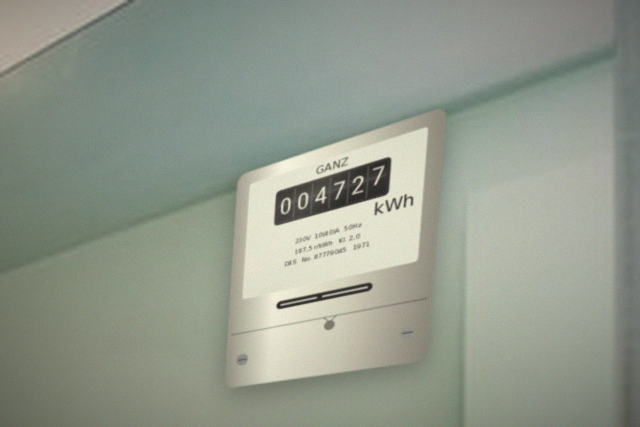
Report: 4727; kWh
